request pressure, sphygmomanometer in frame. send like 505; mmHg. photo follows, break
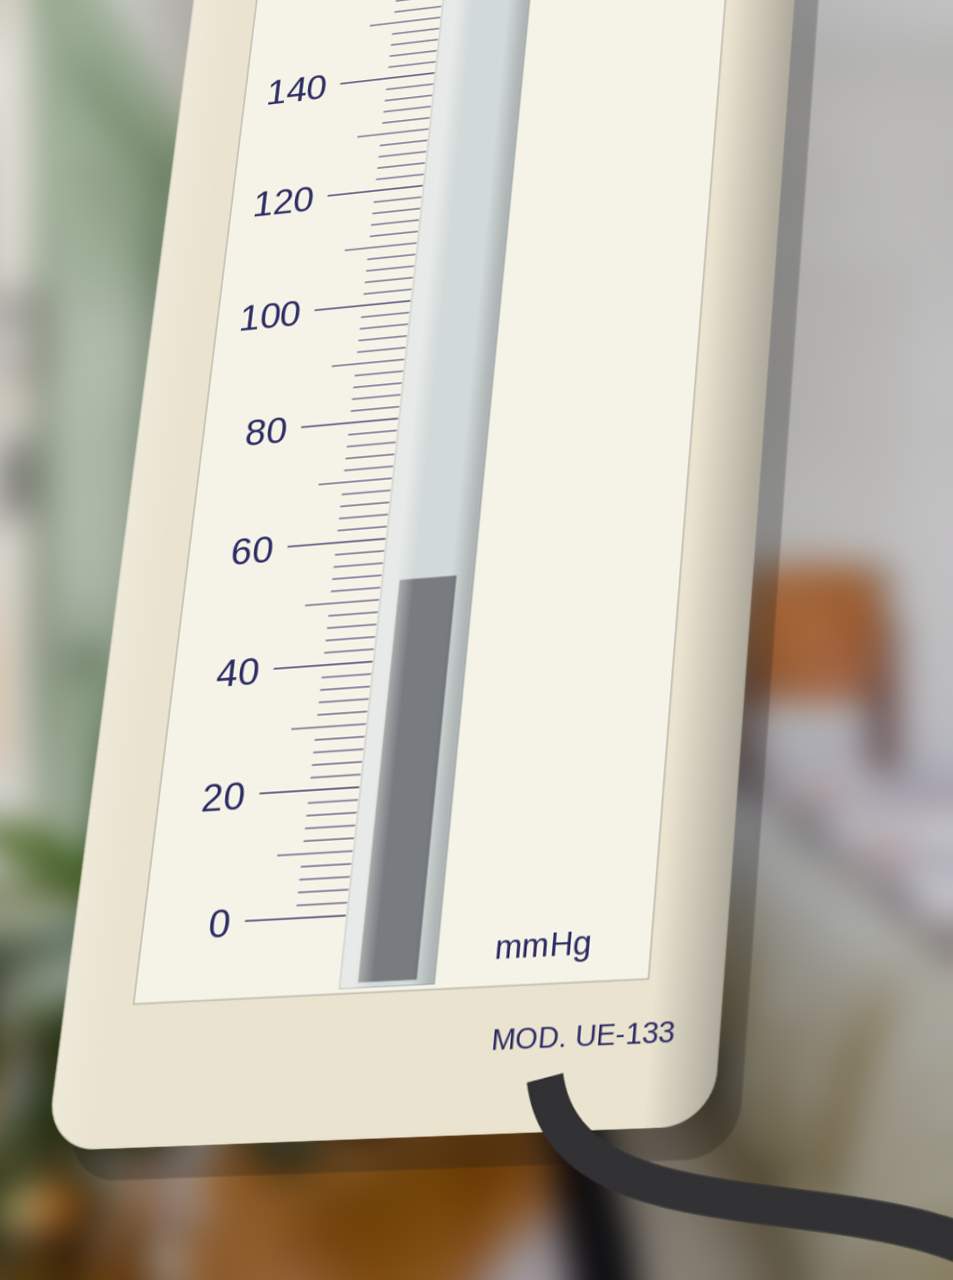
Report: 53; mmHg
